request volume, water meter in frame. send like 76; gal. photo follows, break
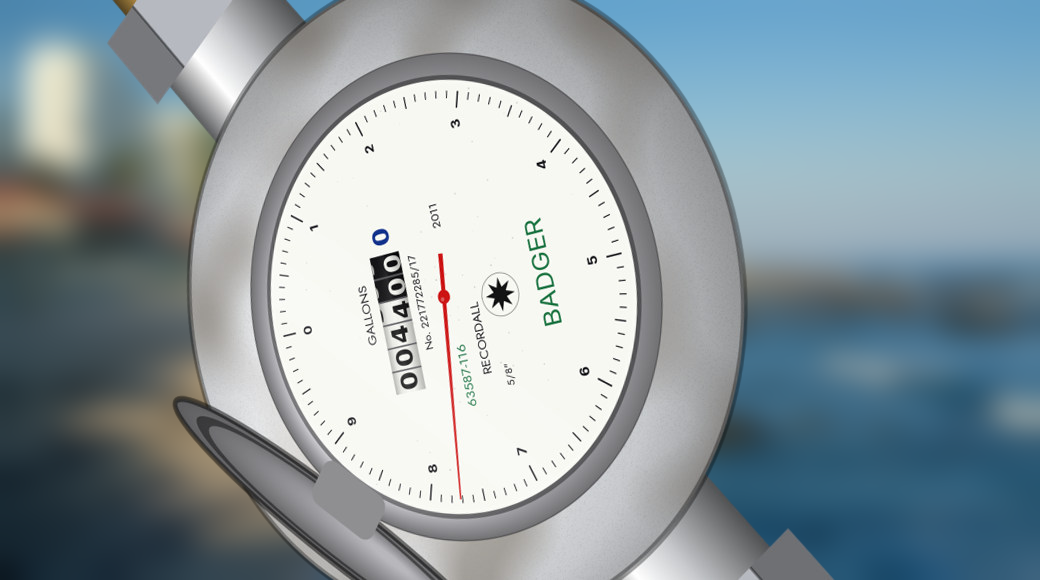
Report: 43997.7; gal
